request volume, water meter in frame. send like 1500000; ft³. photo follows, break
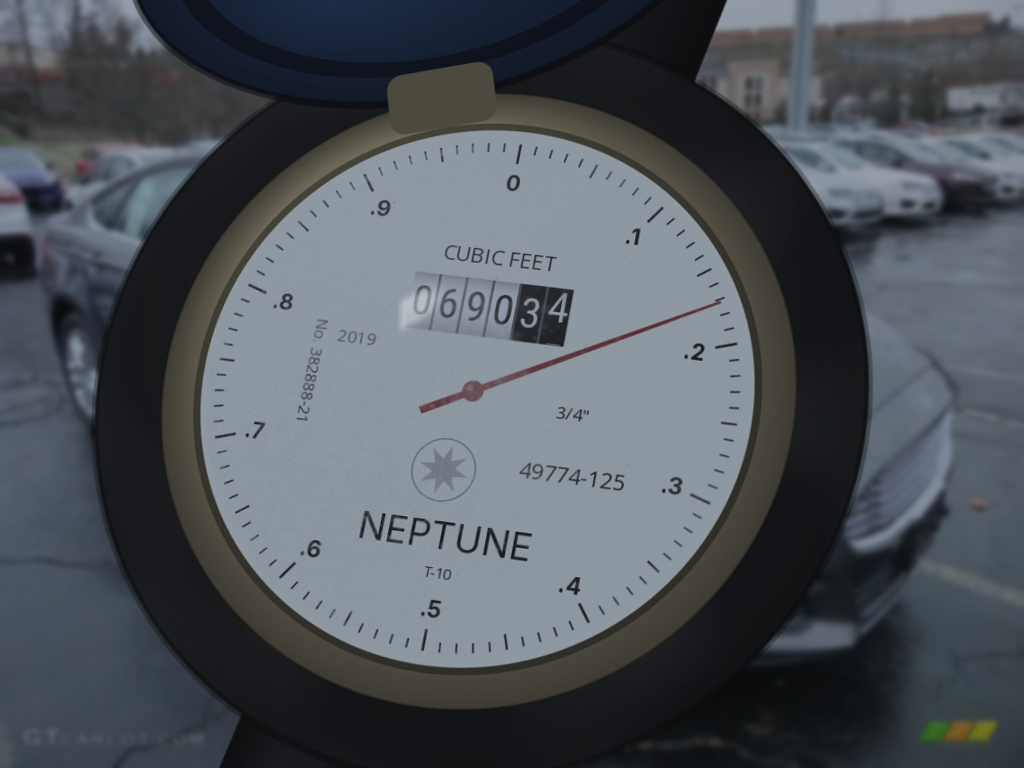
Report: 69034.17; ft³
